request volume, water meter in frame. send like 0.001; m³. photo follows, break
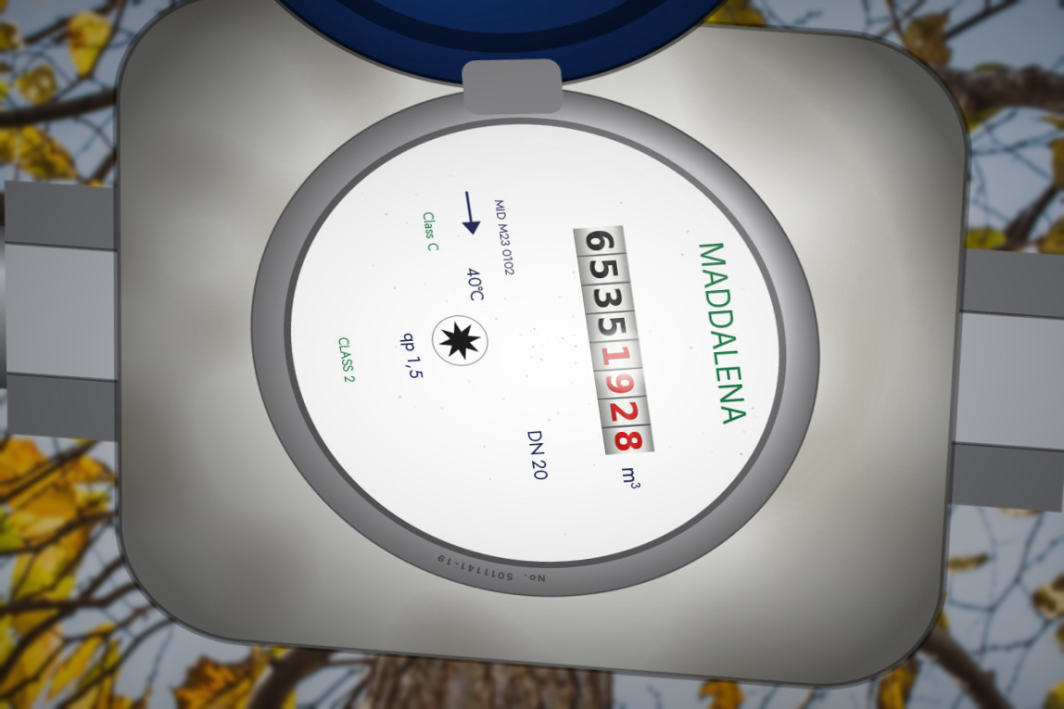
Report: 6535.1928; m³
